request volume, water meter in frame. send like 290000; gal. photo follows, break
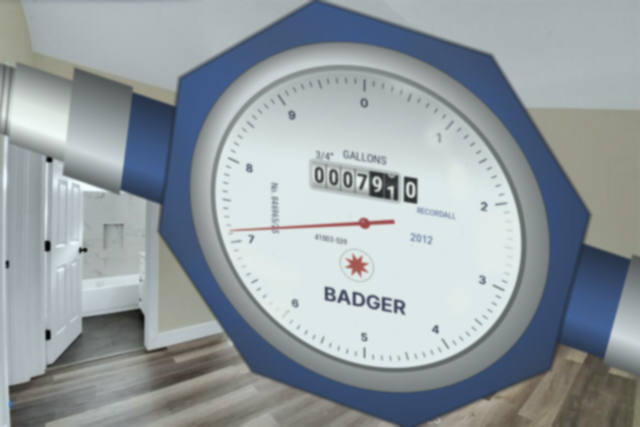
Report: 7907.1; gal
